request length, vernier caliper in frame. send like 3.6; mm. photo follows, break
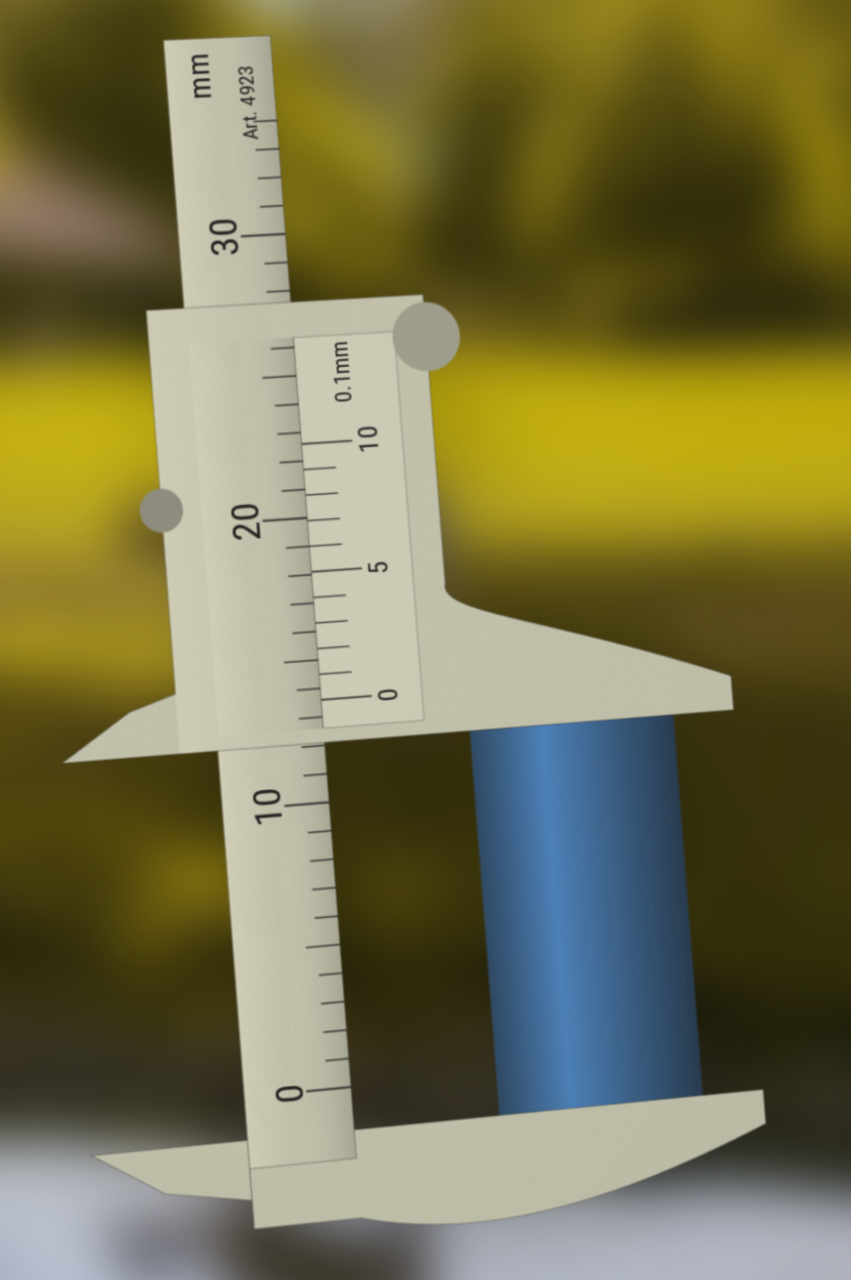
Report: 13.6; mm
